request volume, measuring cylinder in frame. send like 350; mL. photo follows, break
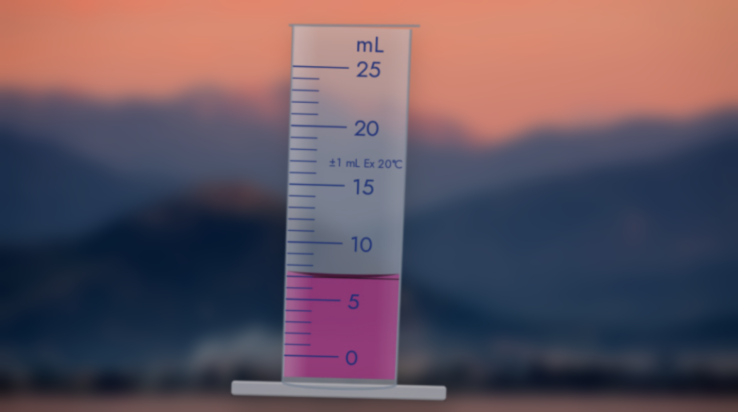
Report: 7; mL
